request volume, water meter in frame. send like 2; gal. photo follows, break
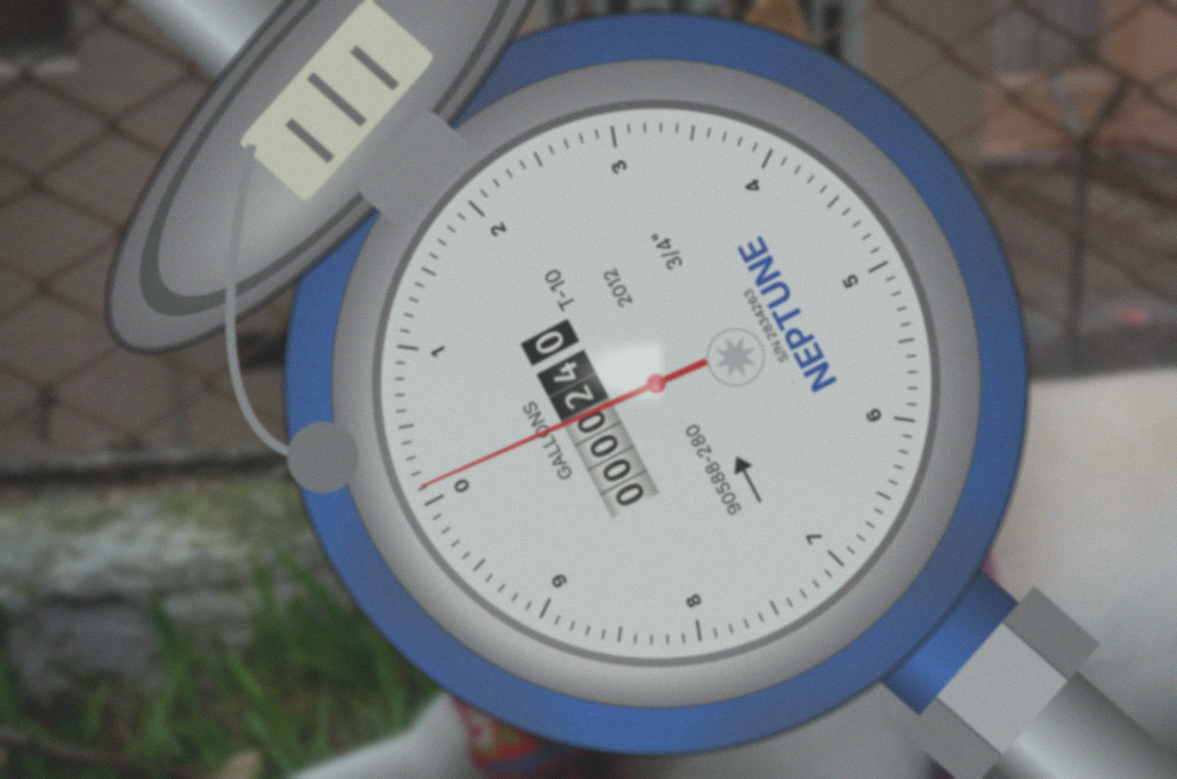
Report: 240.1; gal
